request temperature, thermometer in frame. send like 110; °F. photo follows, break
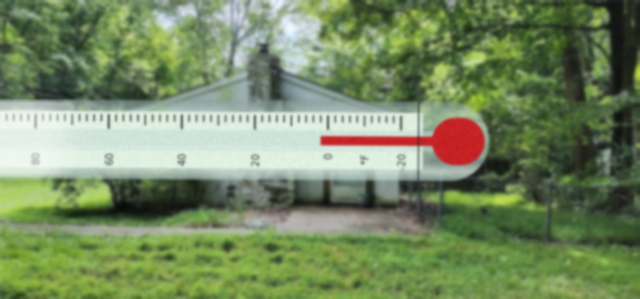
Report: 2; °F
